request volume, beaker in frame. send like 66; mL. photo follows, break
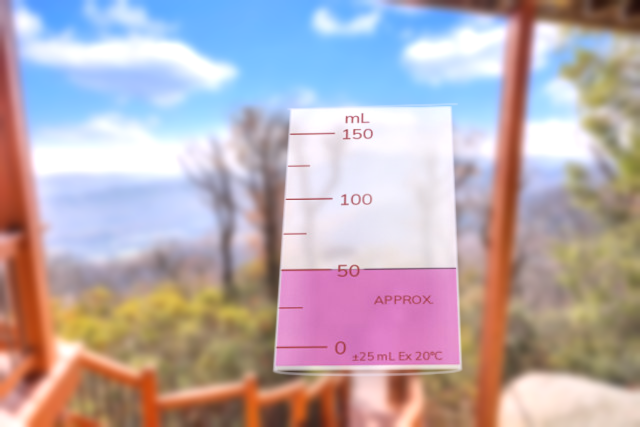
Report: 50; mL
